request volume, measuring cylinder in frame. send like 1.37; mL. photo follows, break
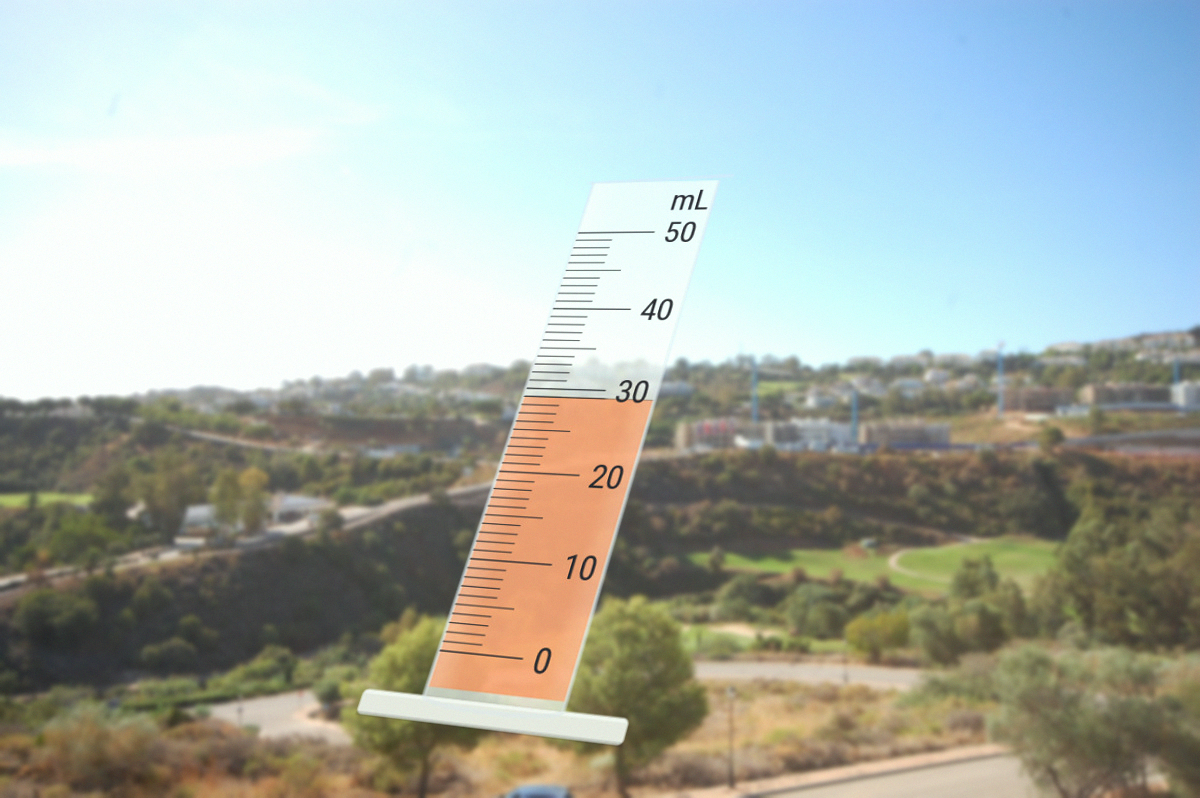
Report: 29; mL
